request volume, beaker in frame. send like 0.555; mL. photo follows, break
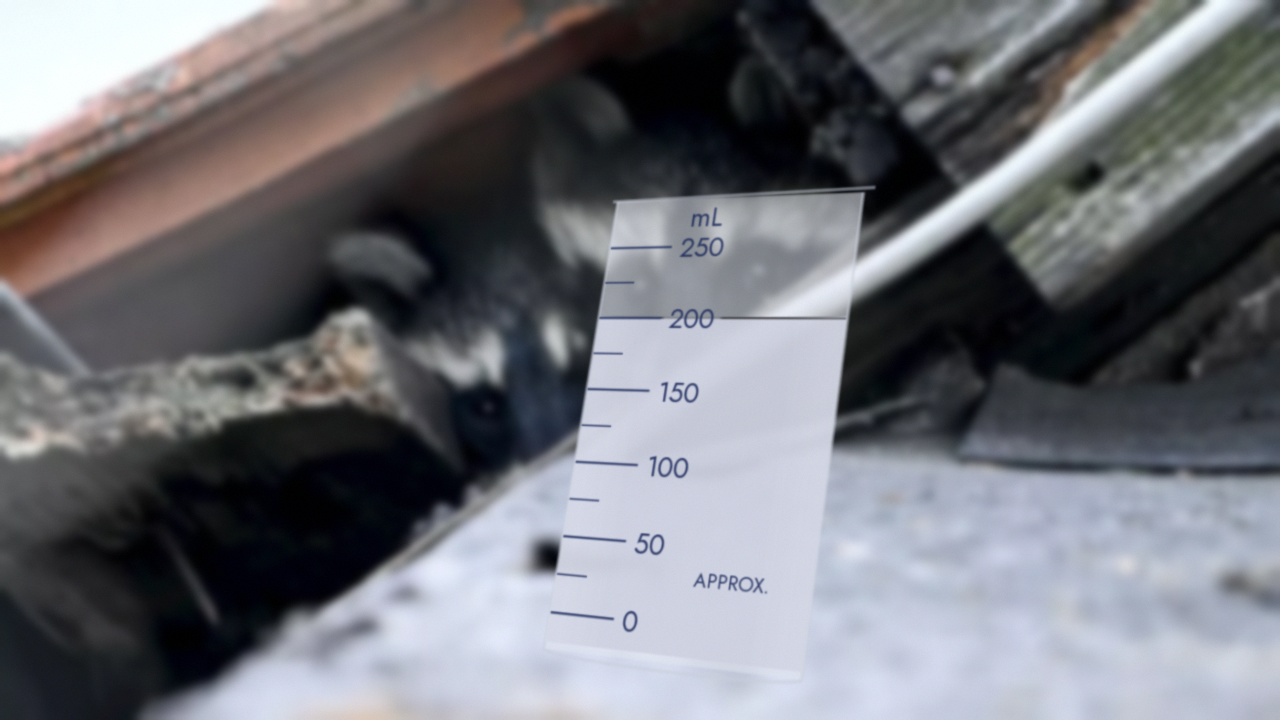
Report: 200; mL
